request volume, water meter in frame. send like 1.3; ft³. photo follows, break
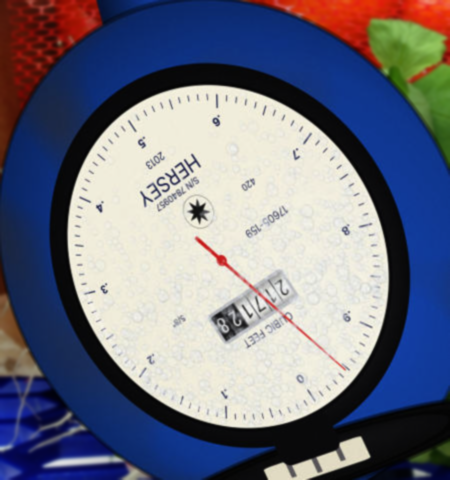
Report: 217127.95; ft³
